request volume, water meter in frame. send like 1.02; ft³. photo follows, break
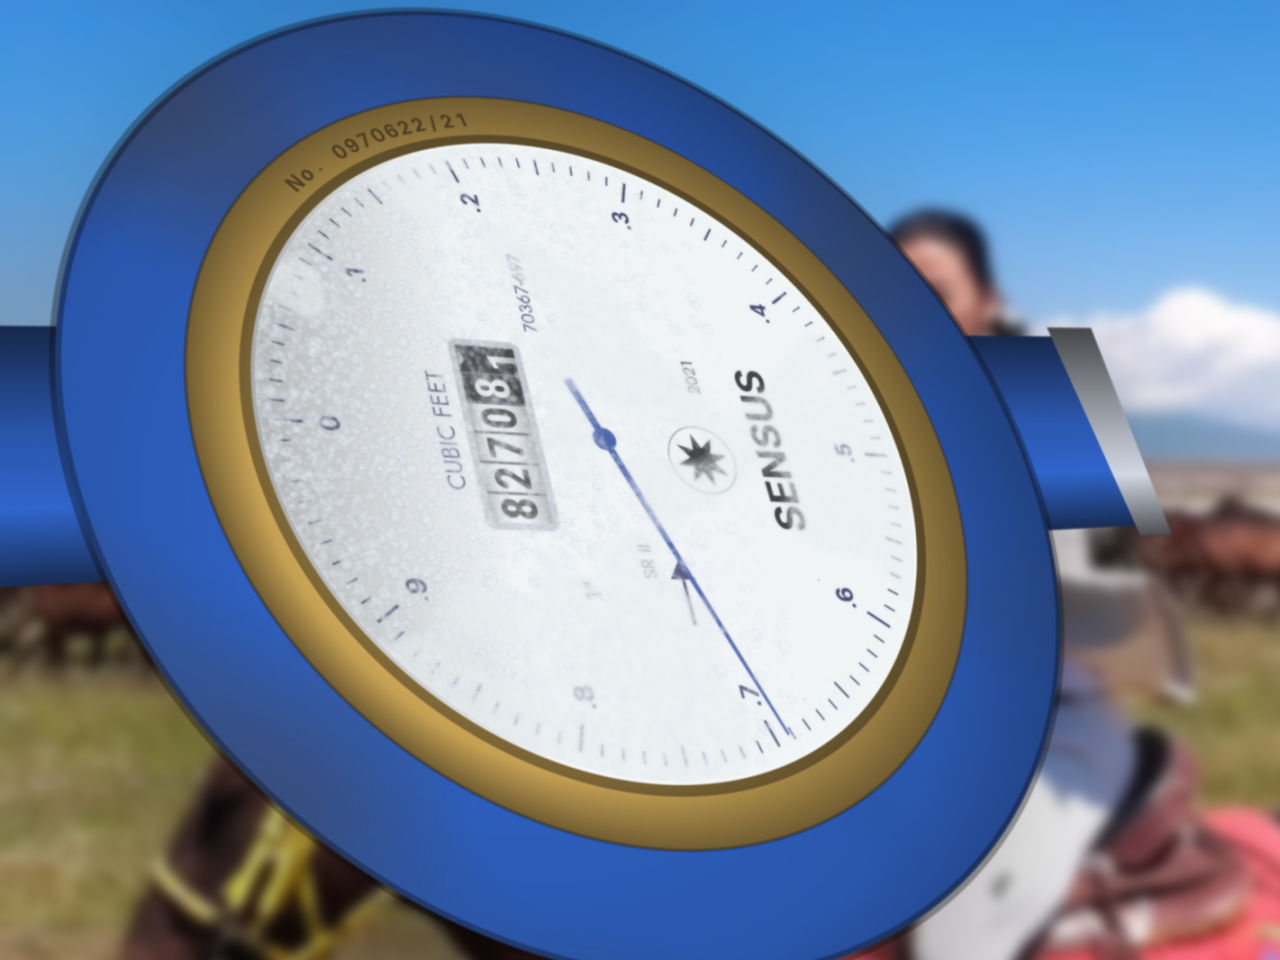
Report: 827080.69; ft³
